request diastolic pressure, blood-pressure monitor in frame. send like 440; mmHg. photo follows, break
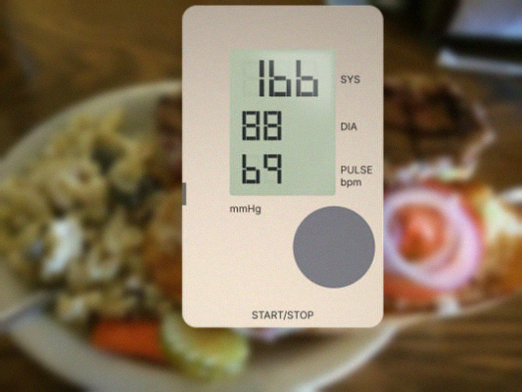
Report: 88; mmHg
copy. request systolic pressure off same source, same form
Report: 166; mmHg
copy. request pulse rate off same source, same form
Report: 69; bpm
